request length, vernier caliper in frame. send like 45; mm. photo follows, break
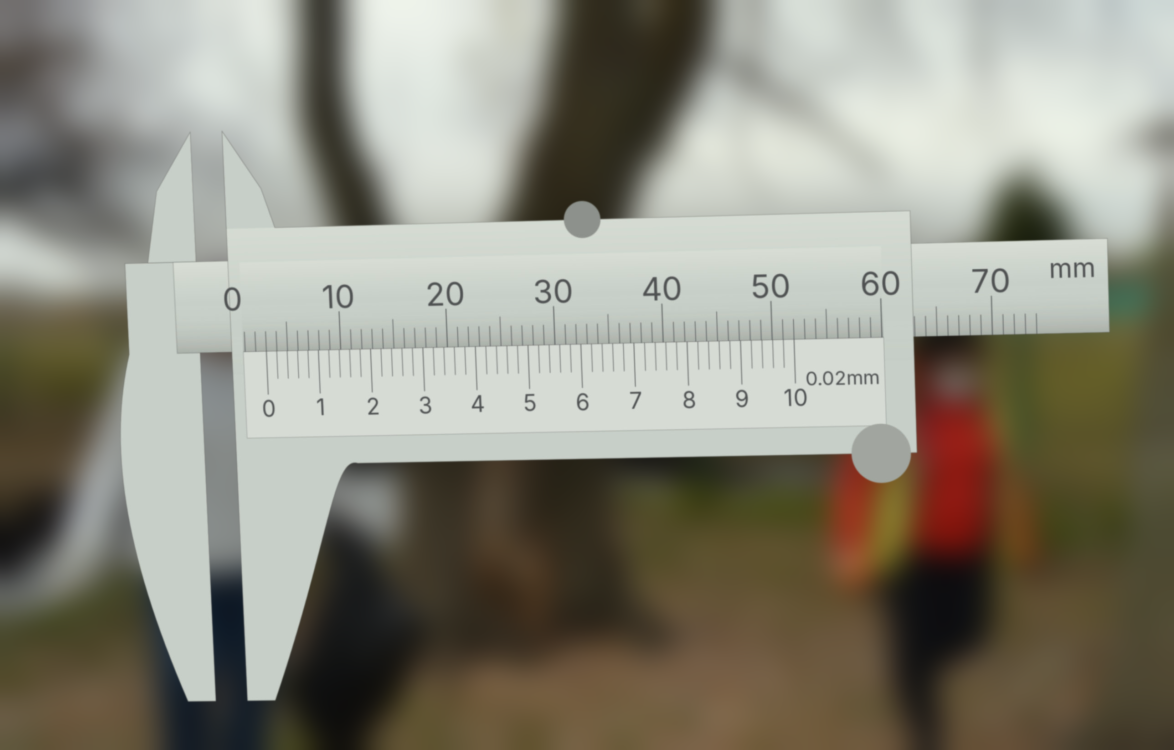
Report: 3.0; mm
